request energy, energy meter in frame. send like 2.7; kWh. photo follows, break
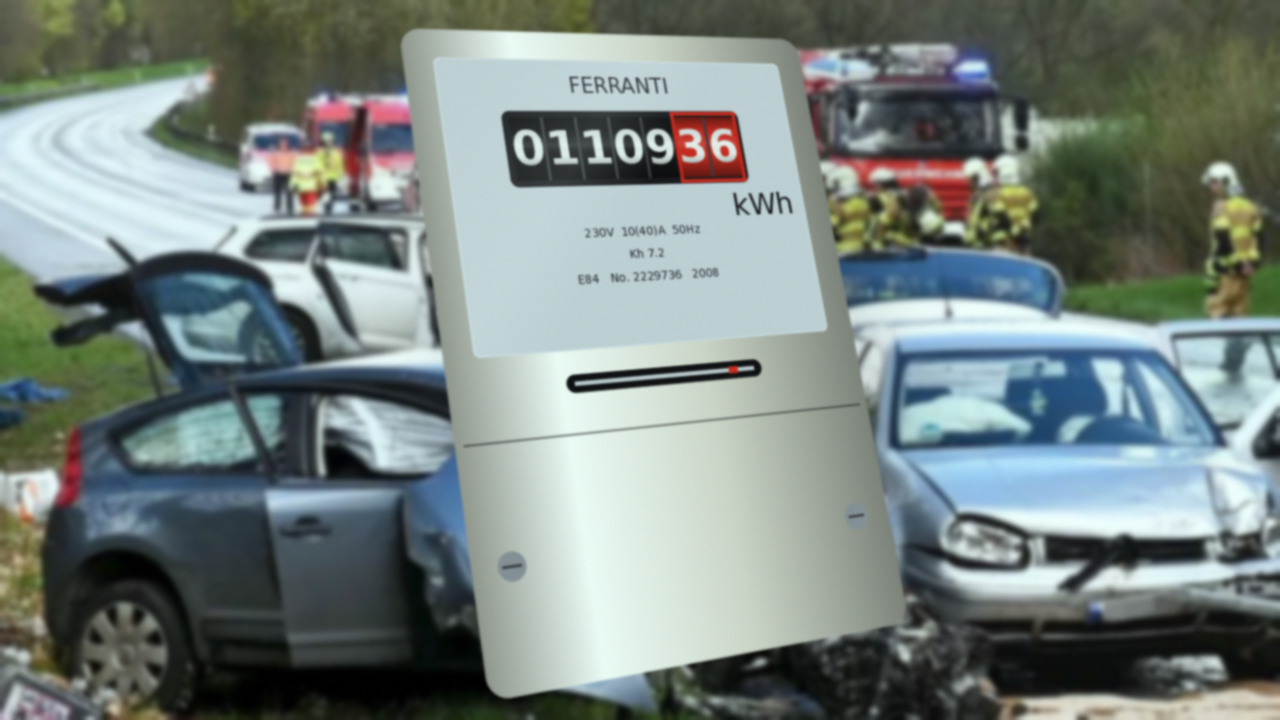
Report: 1109.36; kWh
